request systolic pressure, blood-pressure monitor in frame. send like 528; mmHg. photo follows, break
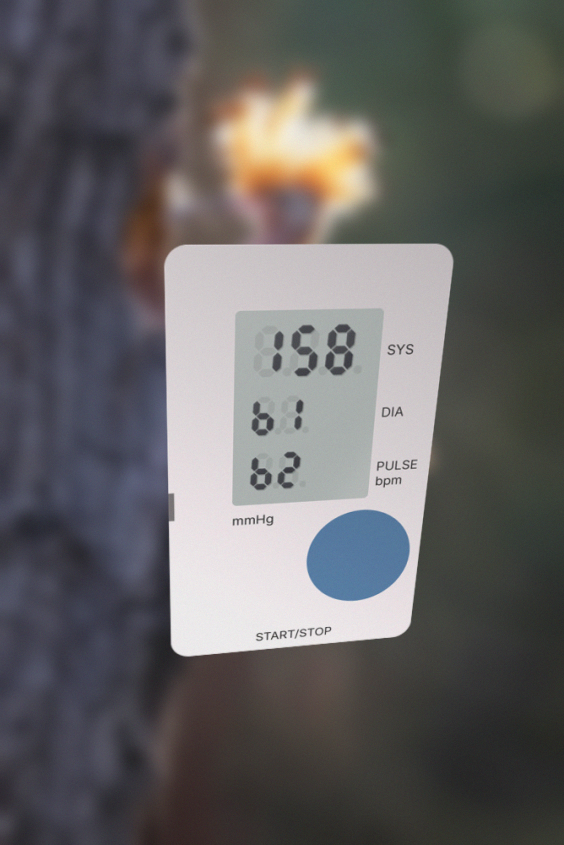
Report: 158; mmHg
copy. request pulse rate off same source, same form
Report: 62; bpm
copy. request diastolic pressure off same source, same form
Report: 61; mmHg
